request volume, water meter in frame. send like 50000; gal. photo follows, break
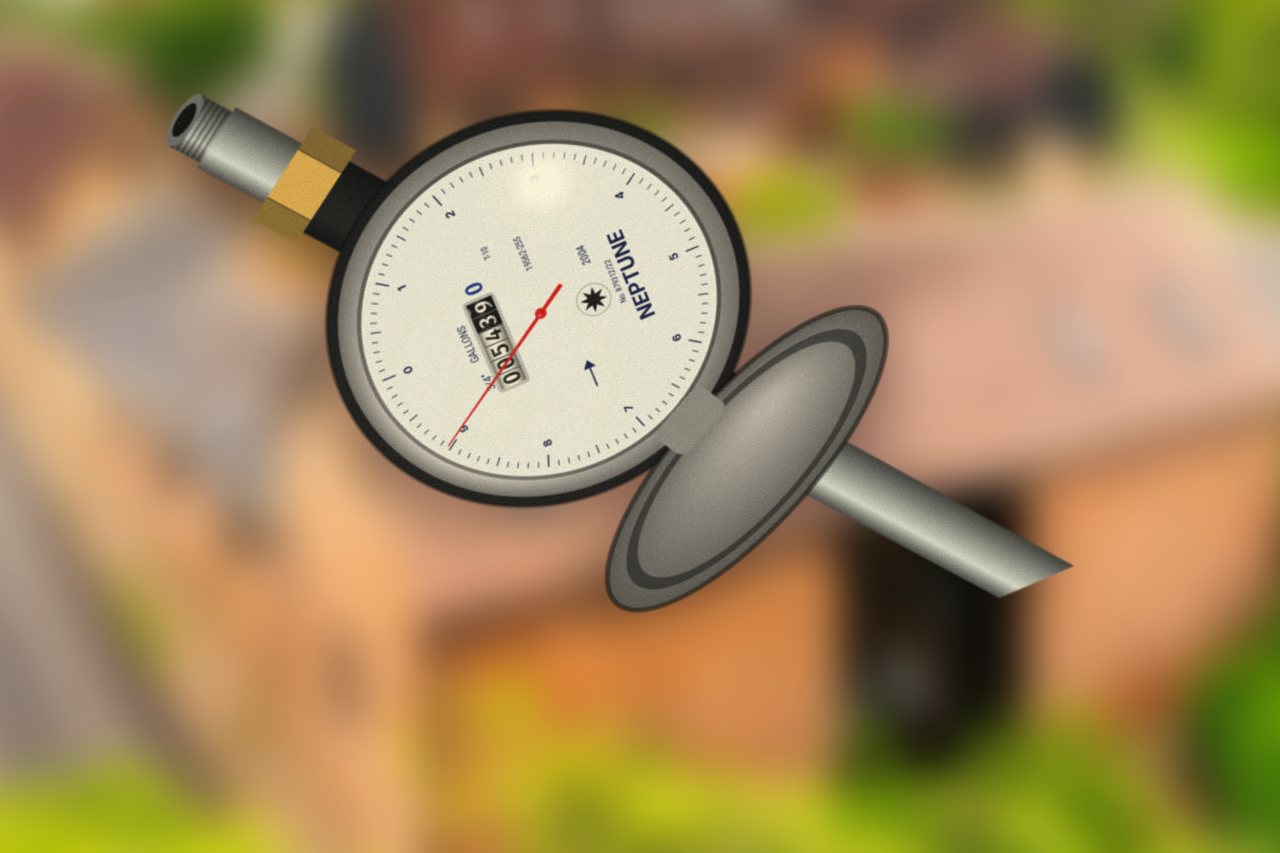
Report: 54389.0; gal
